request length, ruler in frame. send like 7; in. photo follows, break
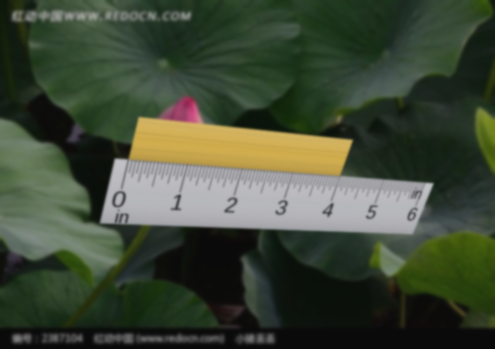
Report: 4; in
